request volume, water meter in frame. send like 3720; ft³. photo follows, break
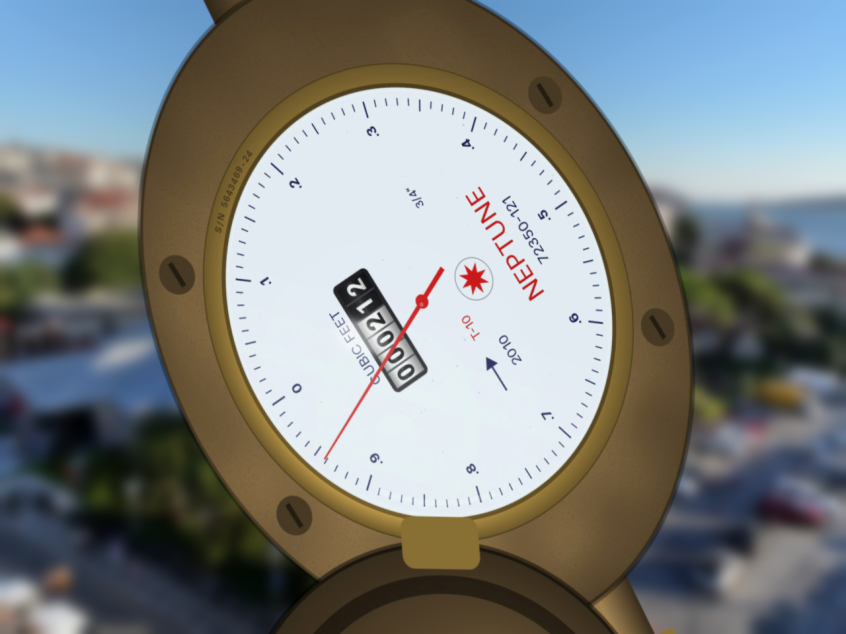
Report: 211.94; ft³
